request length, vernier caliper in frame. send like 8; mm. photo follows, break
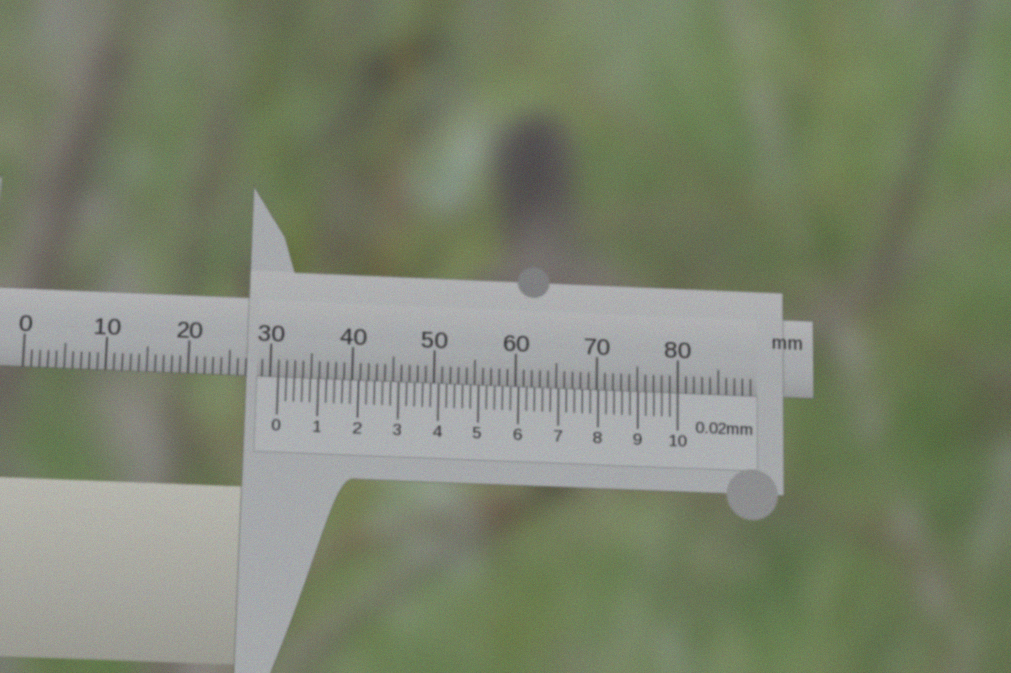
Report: 31.0; mm
